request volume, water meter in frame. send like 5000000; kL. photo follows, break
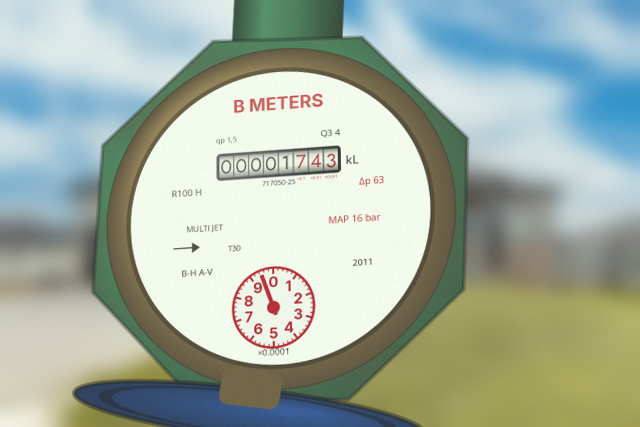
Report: 1.7429; kL
